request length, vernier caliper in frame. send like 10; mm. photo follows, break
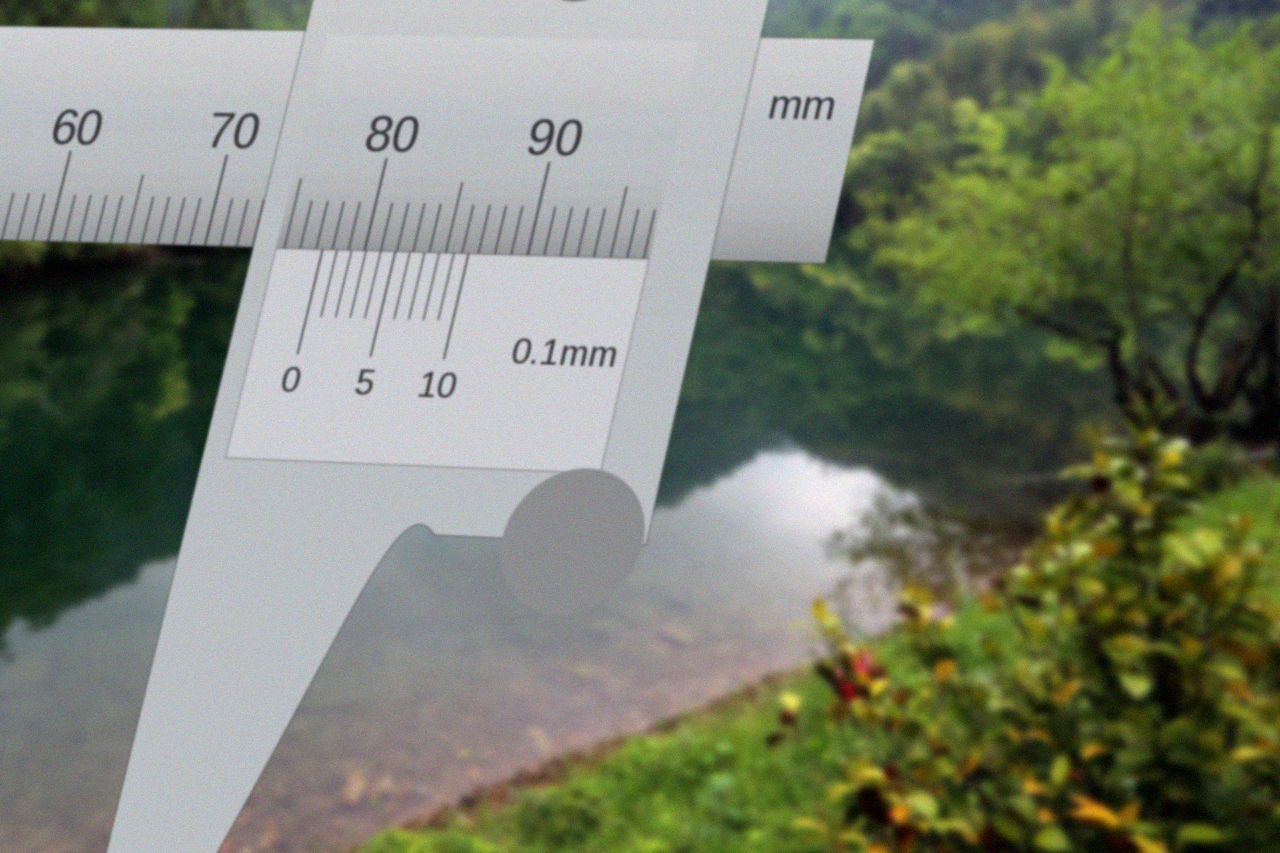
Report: 77.4; mm
